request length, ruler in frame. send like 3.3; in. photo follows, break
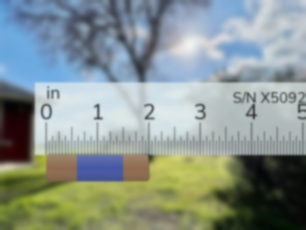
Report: 2; in
